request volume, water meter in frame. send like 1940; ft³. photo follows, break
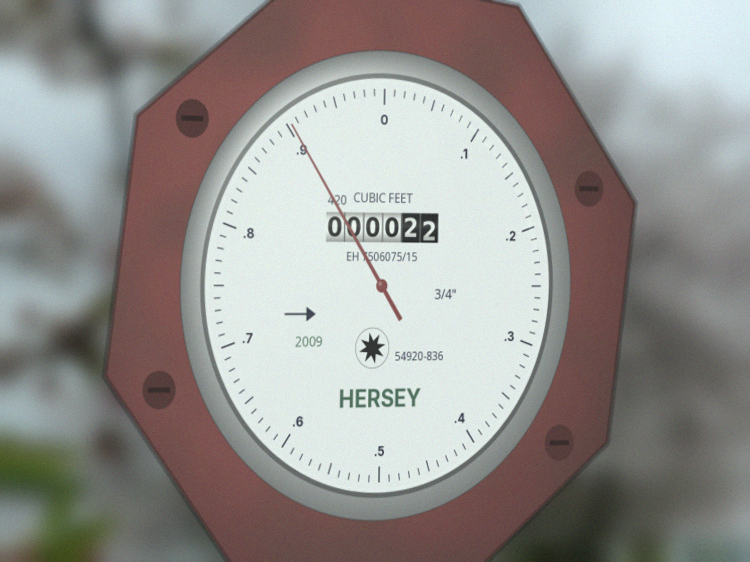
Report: 21.90; ft³
